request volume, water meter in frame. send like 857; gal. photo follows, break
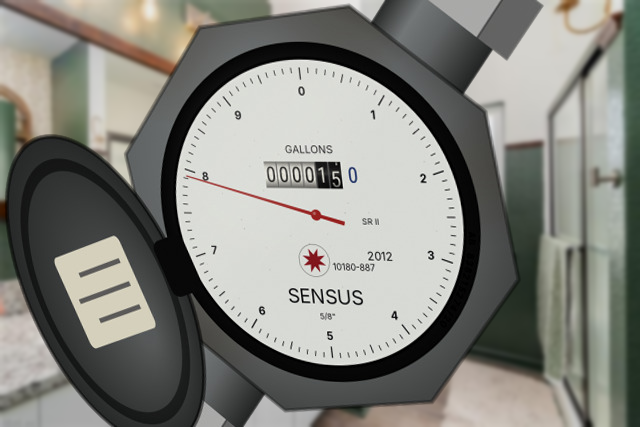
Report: 147.9; gal
